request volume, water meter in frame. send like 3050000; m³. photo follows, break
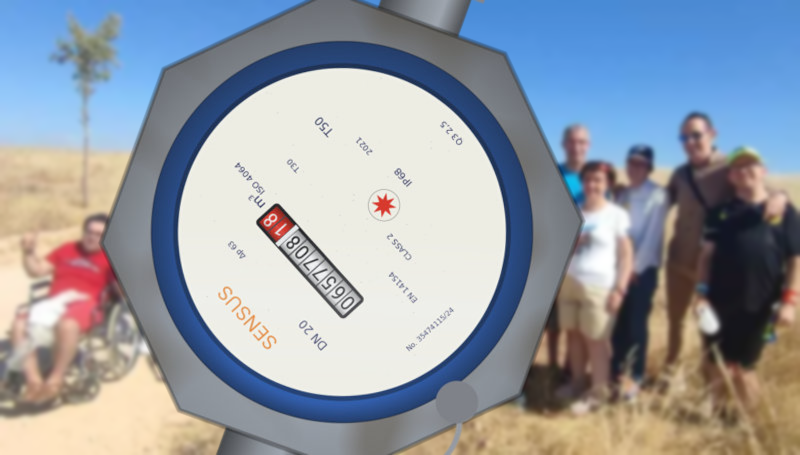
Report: 657708.18; m³
